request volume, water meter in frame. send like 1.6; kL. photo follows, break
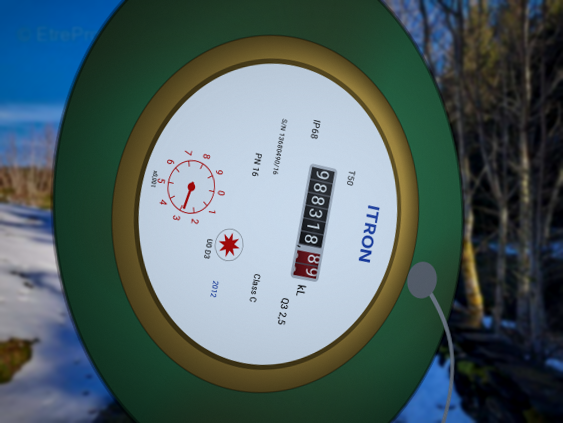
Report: 988318.892; kL
